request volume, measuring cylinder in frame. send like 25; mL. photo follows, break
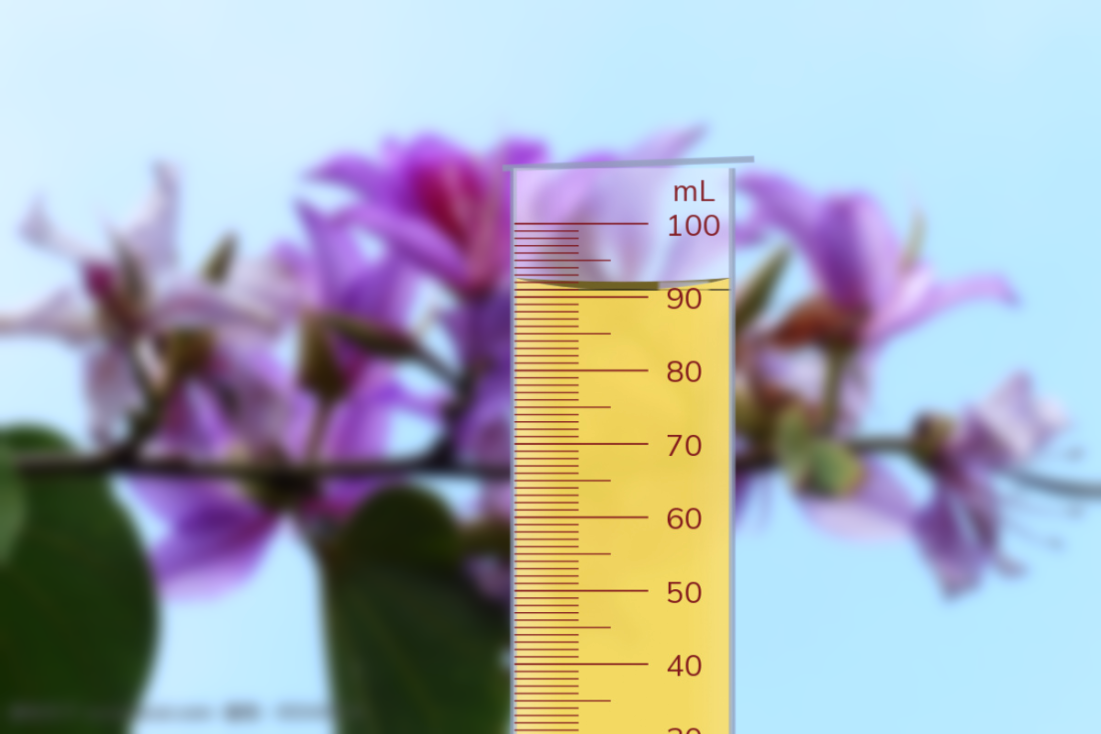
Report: 91; mL
